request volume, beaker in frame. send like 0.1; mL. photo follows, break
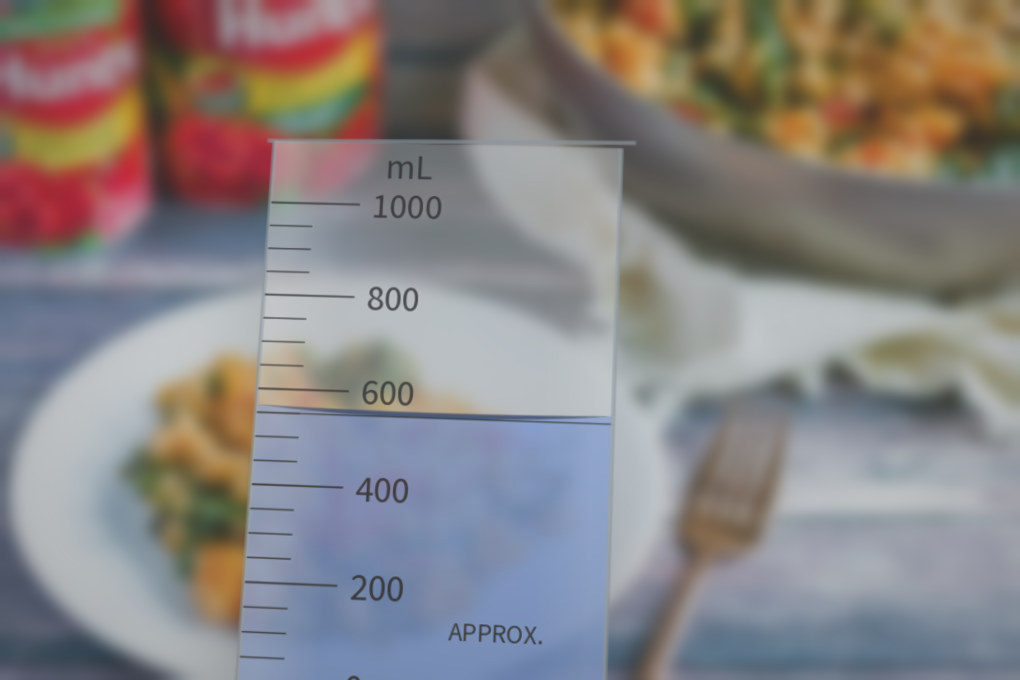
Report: 550; mL
